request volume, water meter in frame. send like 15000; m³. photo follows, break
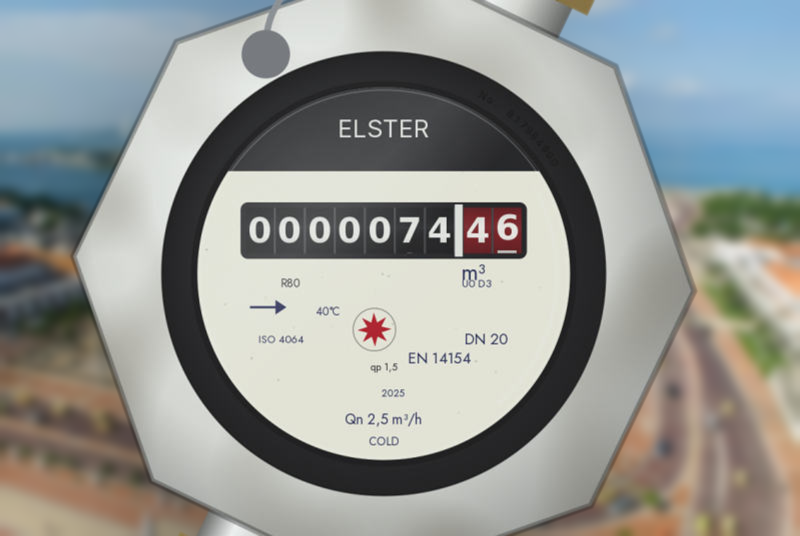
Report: 74.46; m³
